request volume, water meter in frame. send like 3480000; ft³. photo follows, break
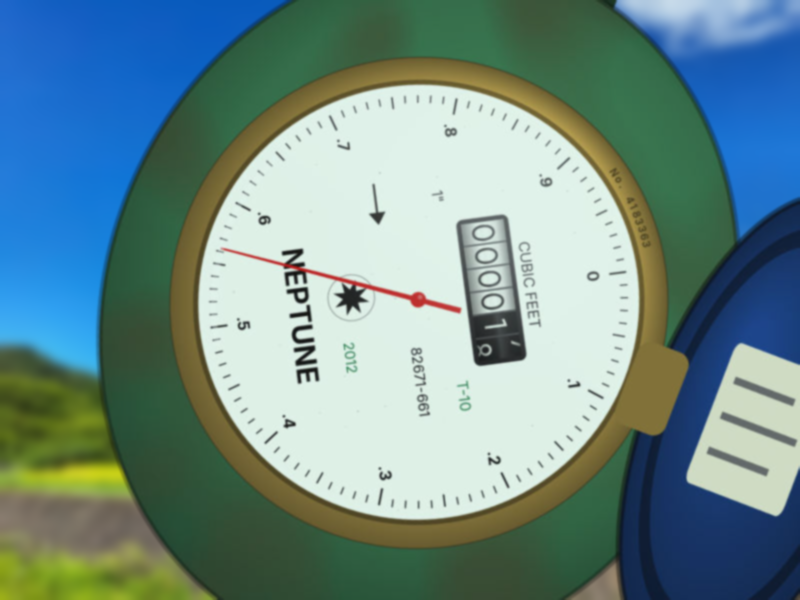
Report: 17.56; ft³
